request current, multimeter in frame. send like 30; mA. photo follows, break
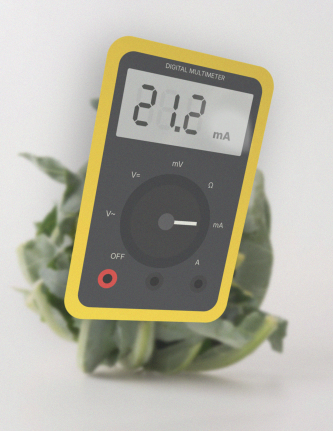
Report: 21.2; mA
